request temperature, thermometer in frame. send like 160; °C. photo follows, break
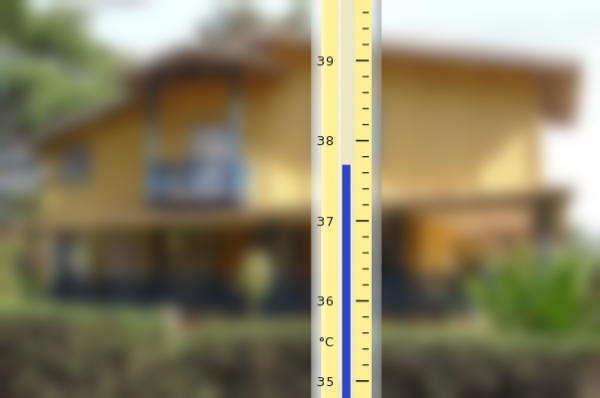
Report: 37.7; °C
